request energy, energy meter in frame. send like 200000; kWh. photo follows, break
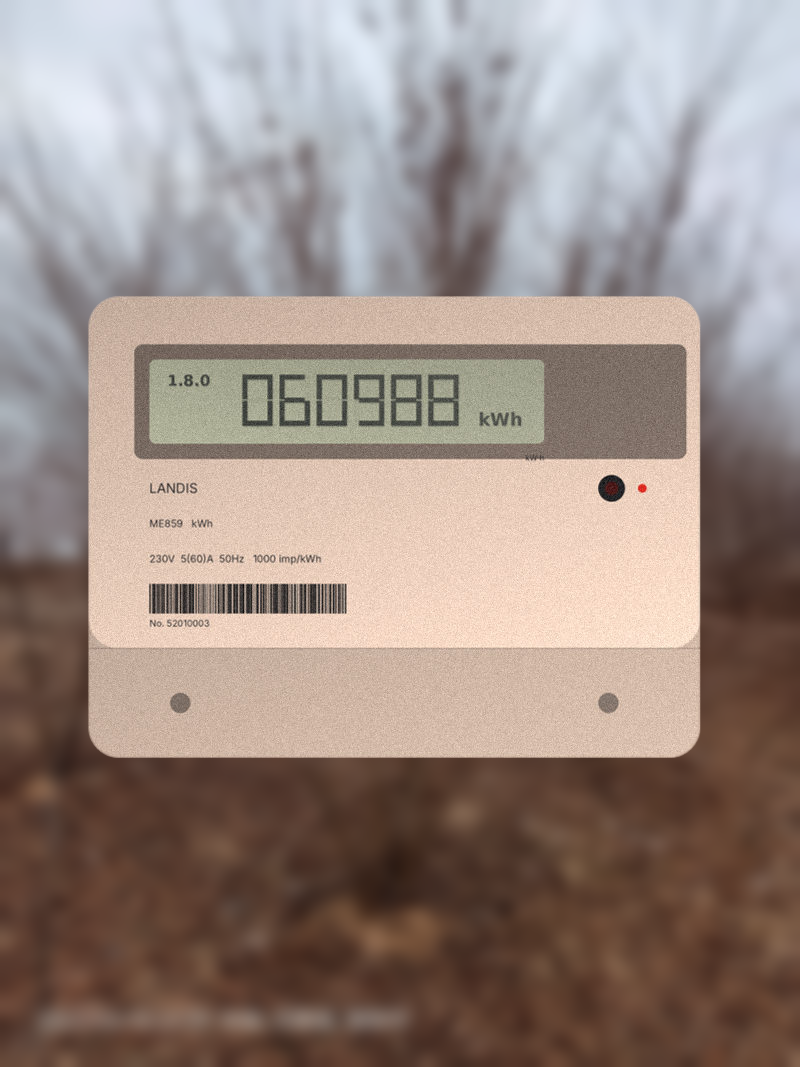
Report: 60988; kWh
